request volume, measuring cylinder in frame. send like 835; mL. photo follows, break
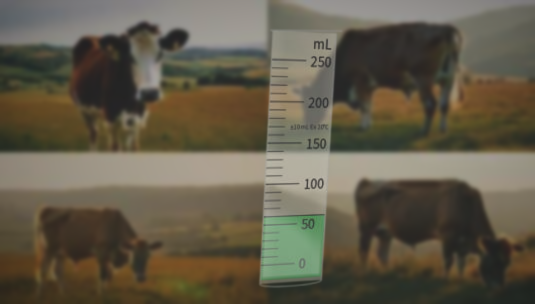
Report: 60; mL
